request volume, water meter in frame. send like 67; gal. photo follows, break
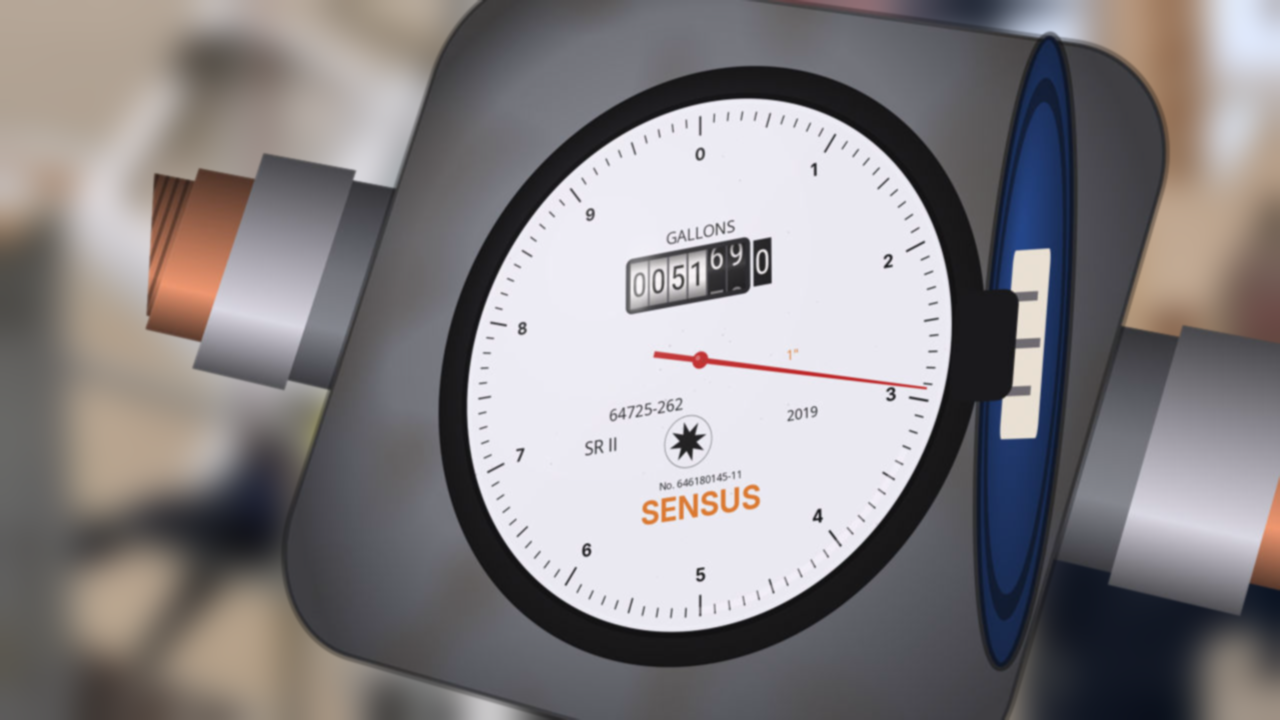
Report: 51692.9; gal
